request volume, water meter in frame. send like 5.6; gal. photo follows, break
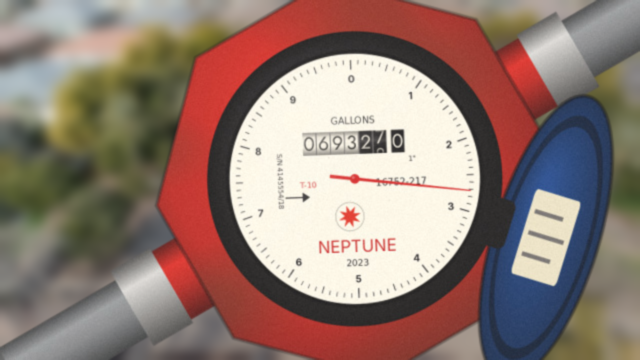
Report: 693272.7; gal
